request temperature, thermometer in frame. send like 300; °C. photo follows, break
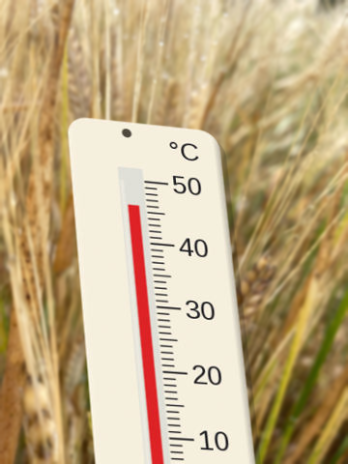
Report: 46; °C
